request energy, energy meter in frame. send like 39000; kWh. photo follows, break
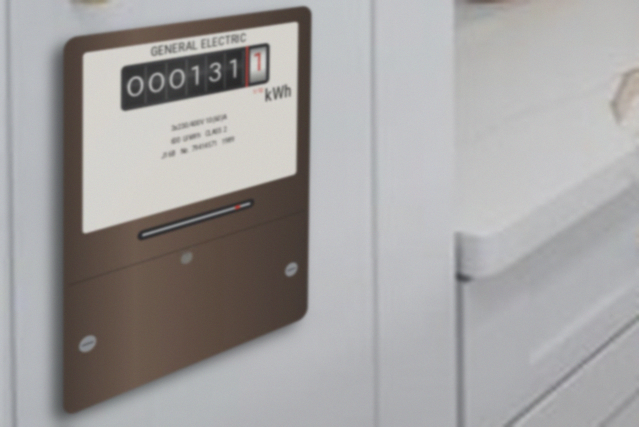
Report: 131.1; kWh
